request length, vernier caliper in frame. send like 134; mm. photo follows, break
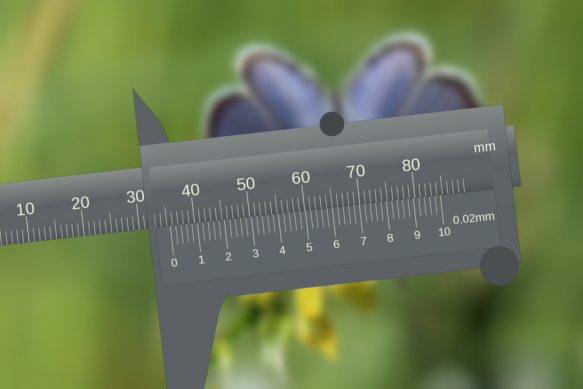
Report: 35.6; mm
